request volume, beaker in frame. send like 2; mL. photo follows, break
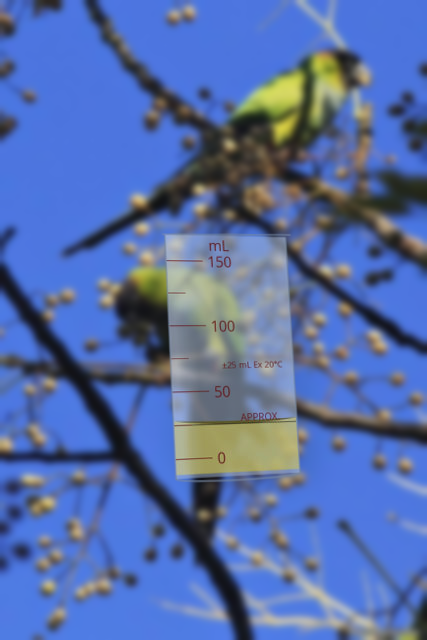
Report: 25; mL
